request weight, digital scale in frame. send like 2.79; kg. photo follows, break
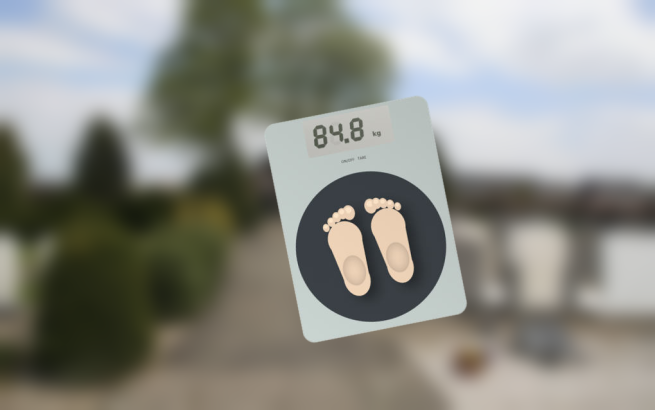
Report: 84.8; kg
